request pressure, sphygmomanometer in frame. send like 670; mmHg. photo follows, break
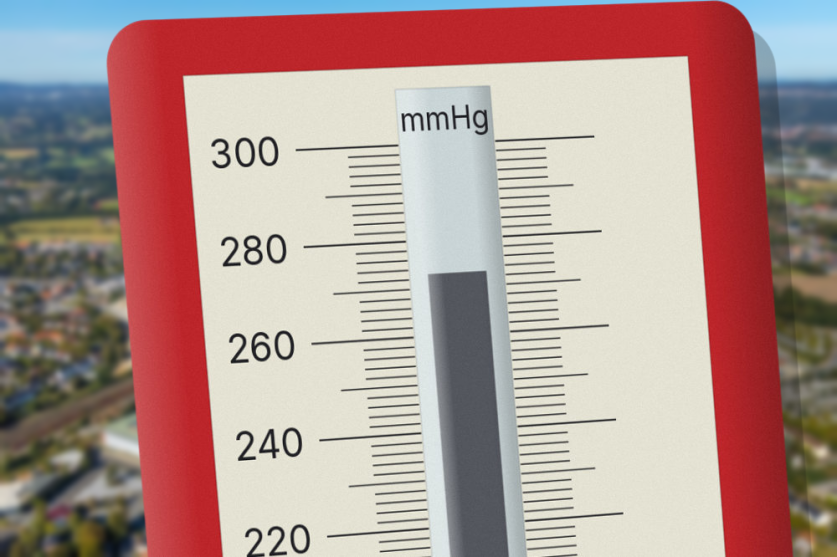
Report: 273; mmHg
